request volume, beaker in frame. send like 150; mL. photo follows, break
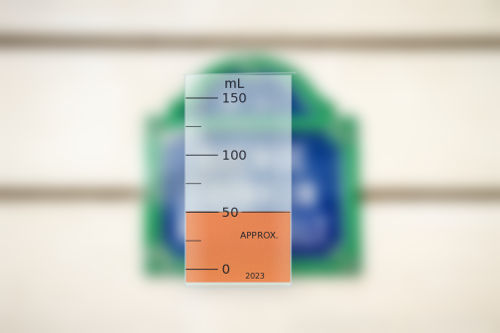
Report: 50; mL
